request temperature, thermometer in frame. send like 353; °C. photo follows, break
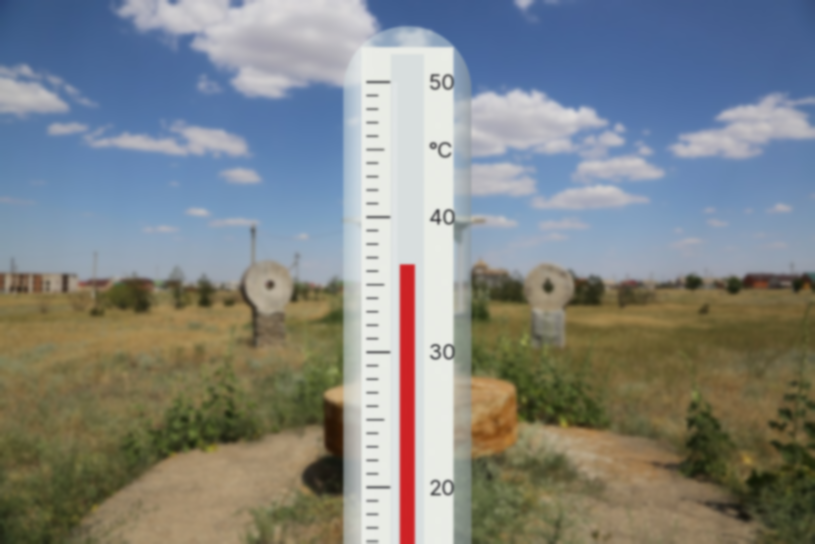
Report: 36.5; °C
